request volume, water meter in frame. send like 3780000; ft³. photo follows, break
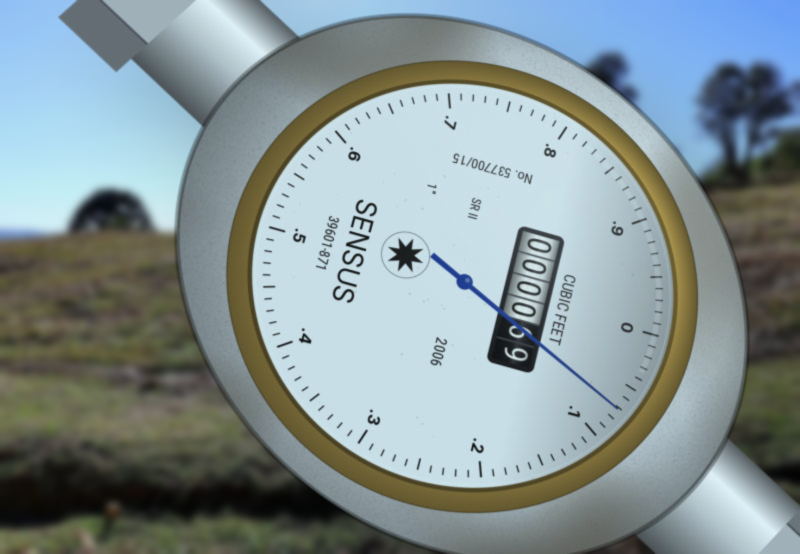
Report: 69.07; ft³
